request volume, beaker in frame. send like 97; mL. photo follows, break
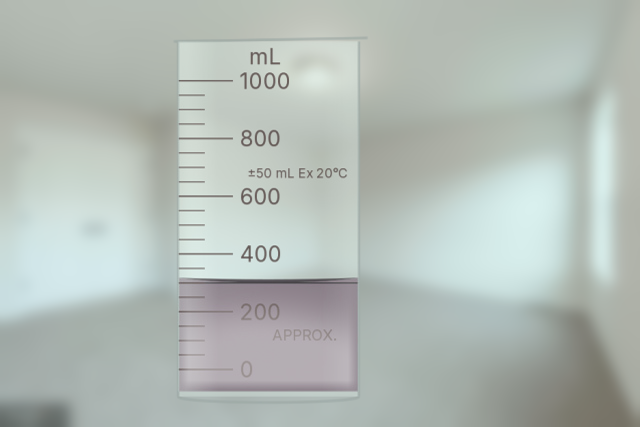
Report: 300; mL
